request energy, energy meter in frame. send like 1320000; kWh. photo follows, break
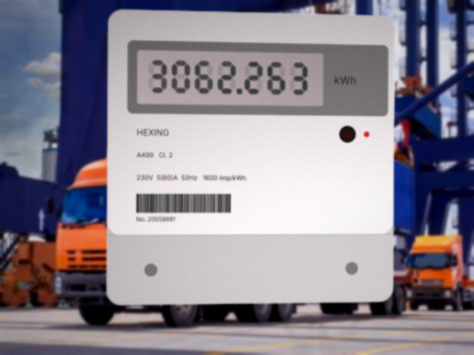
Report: 3062.263; kWh
